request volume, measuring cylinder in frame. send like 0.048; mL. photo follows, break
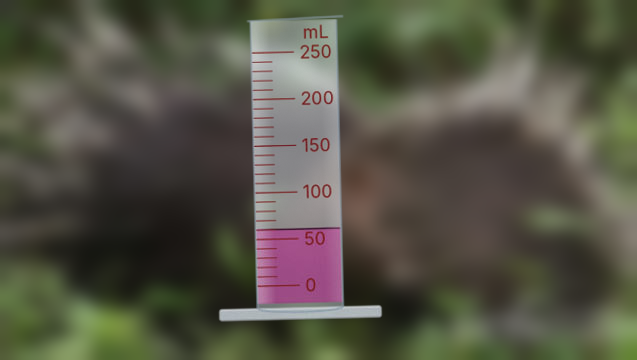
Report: 60; mL
